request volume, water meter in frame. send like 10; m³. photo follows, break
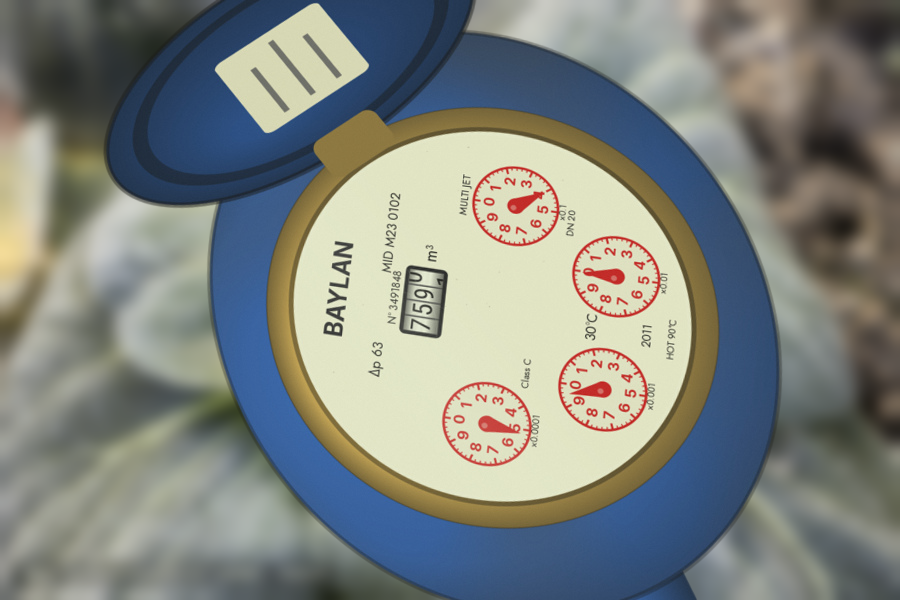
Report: 7590.3995; m³
